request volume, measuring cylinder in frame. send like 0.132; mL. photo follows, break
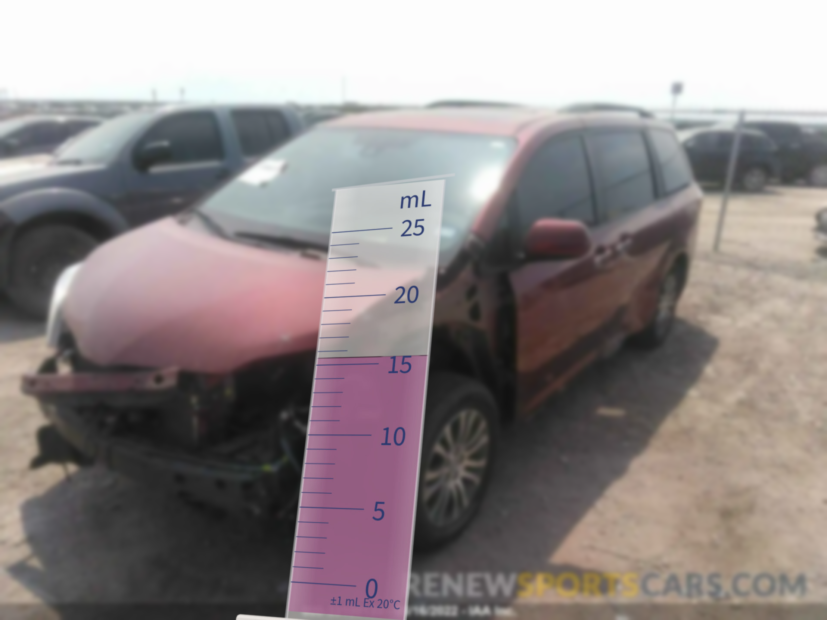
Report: 15.5; mL
